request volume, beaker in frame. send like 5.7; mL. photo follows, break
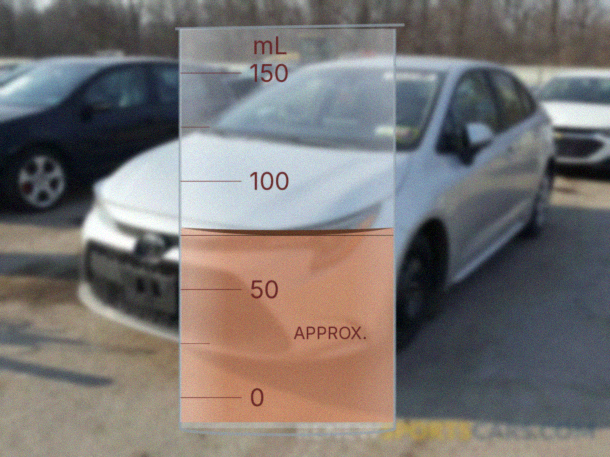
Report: 75; mL
